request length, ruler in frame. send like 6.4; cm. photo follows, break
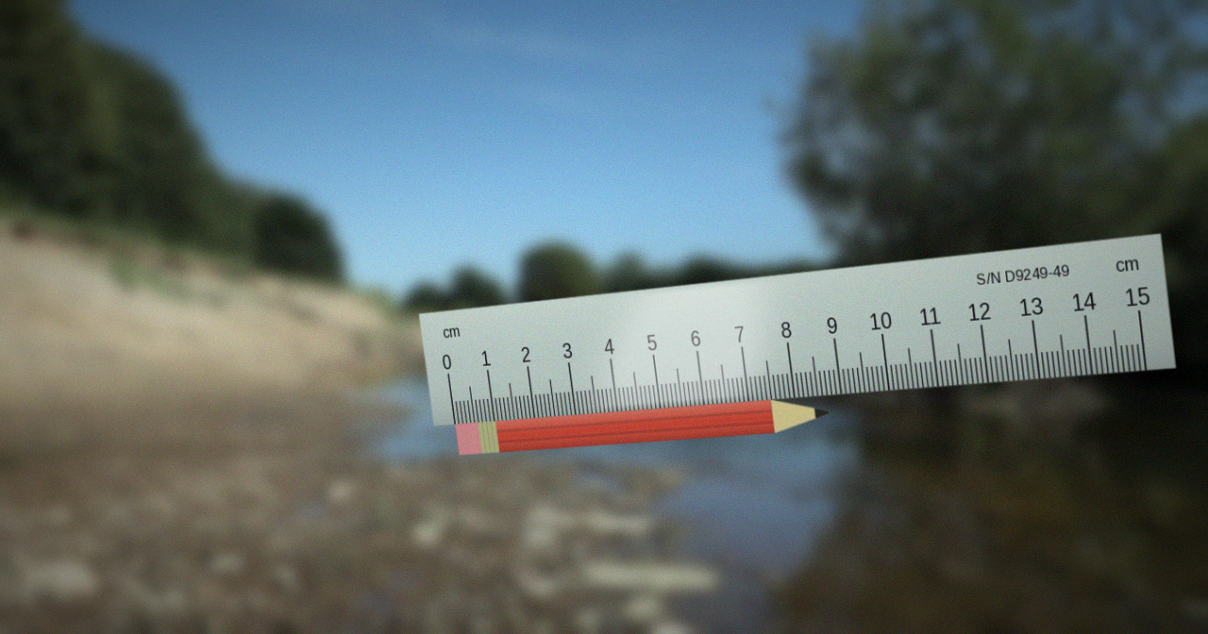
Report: 8.7; cm
